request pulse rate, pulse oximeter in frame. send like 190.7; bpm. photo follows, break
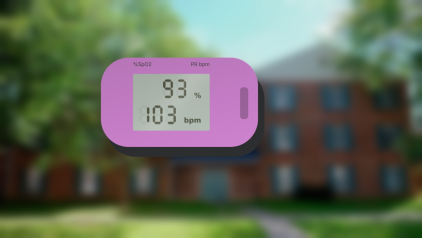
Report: 103; bpm
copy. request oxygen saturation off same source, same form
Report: 93; %
